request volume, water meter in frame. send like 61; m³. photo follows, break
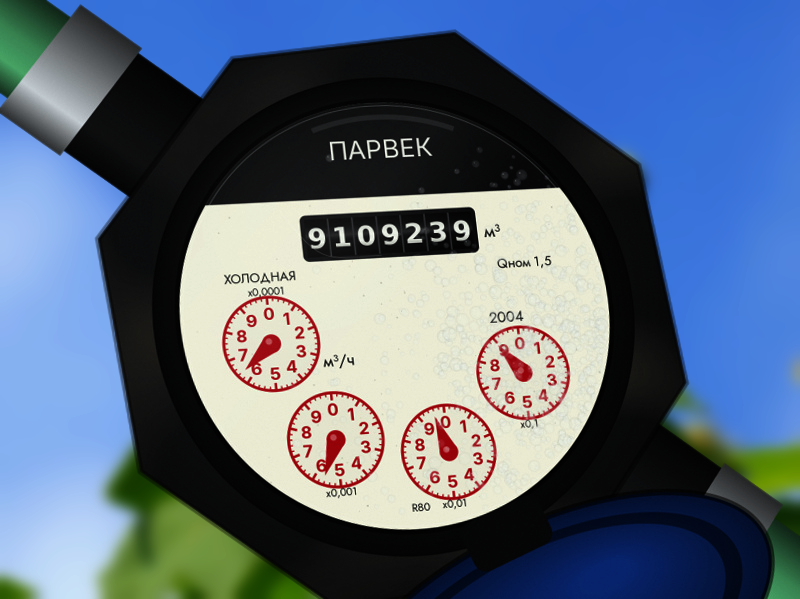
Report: 9109239.8956; m³
